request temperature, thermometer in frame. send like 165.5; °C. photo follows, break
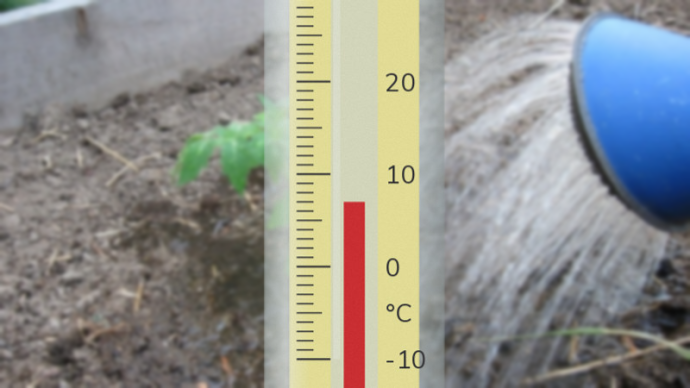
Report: 7; °C
